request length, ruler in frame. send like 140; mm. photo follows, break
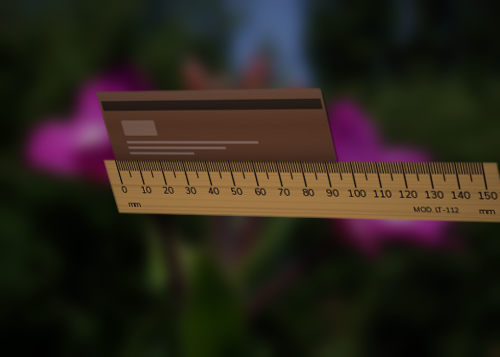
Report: 95; mm
